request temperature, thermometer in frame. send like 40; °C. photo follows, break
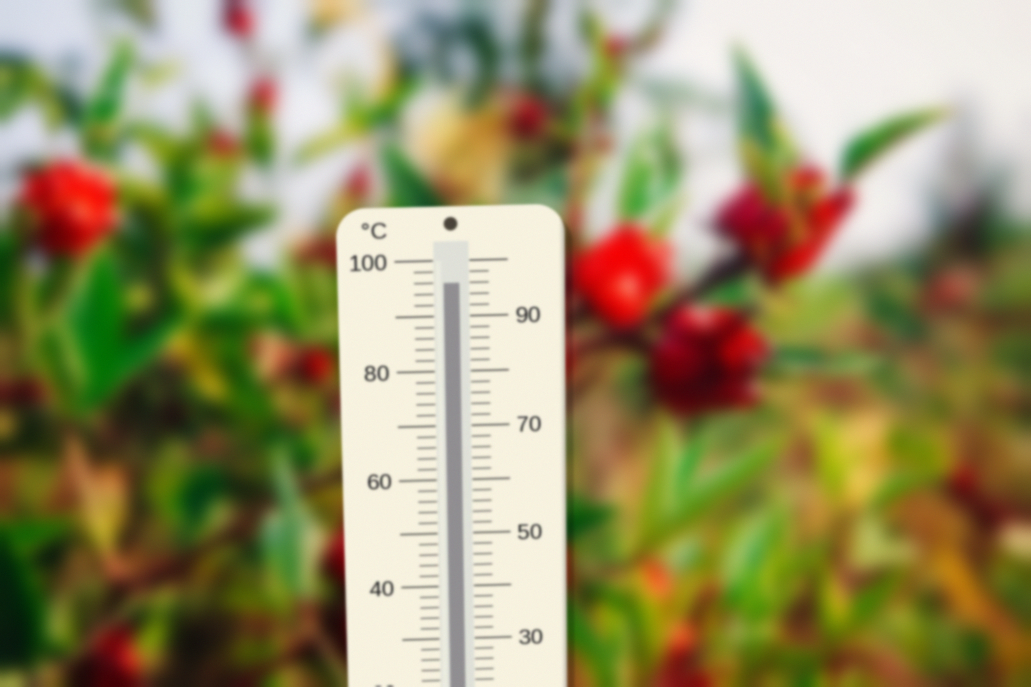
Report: 96; °C
